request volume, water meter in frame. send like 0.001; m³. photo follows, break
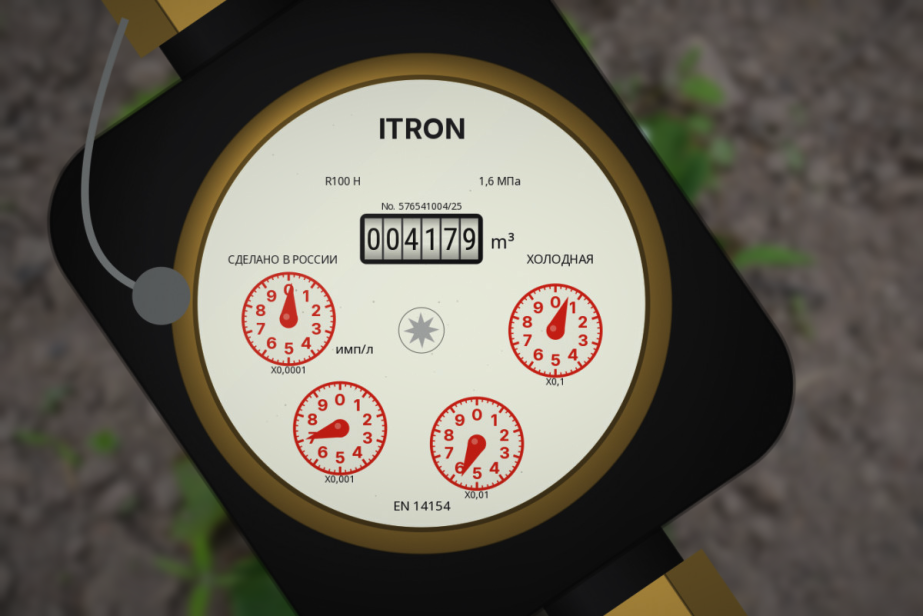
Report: 4179.0570; m³
